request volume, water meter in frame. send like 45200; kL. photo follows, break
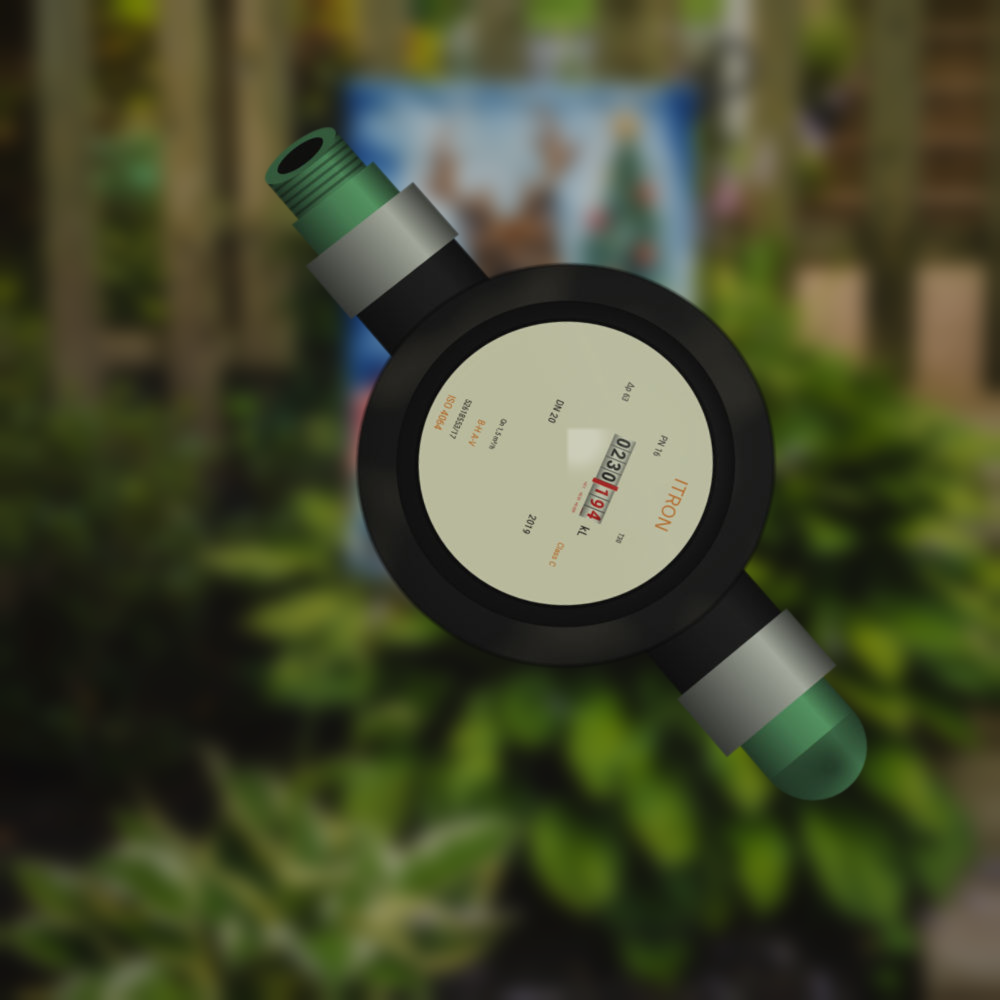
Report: 230.194; kL
